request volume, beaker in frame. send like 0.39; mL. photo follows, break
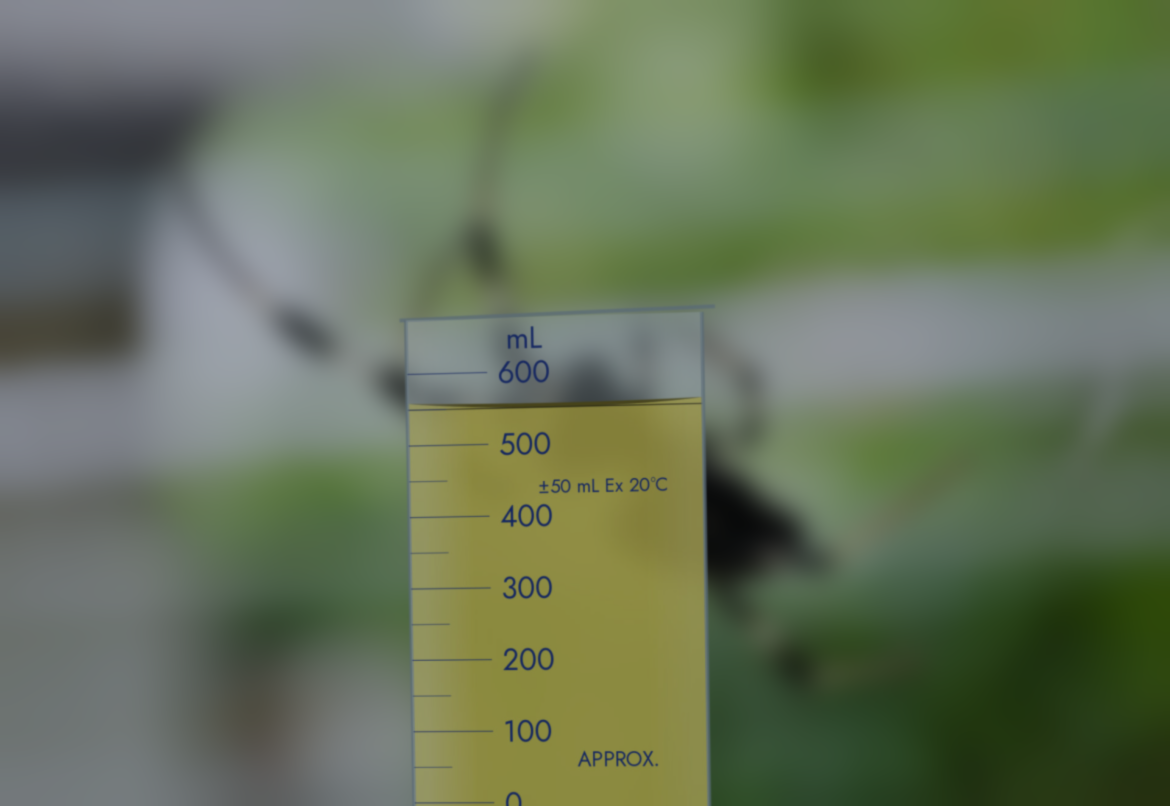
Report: 550; mL
